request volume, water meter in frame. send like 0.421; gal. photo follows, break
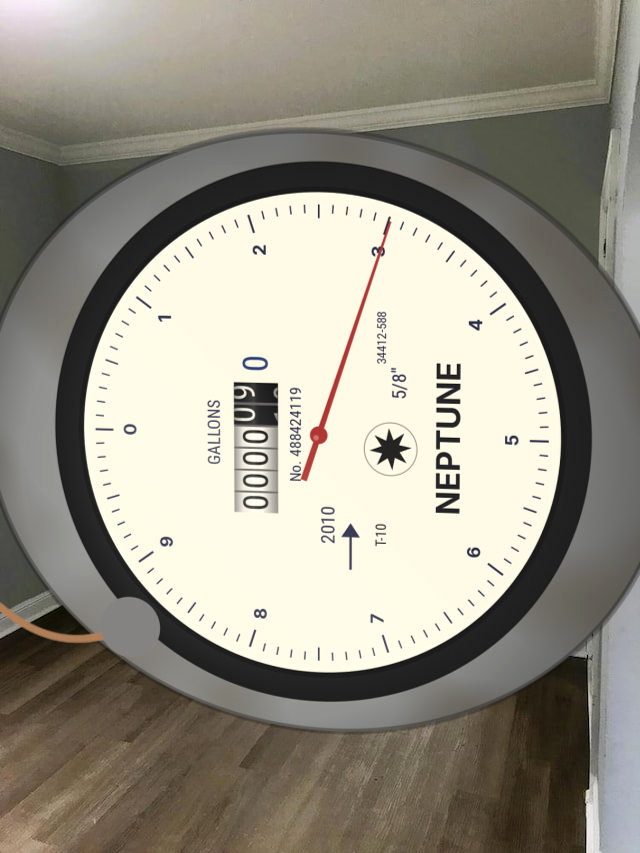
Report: 93.0; gal
